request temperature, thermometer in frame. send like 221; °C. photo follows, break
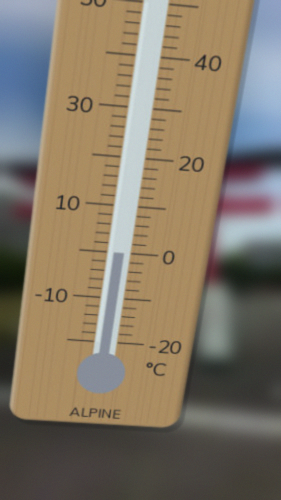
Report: 0; °C
